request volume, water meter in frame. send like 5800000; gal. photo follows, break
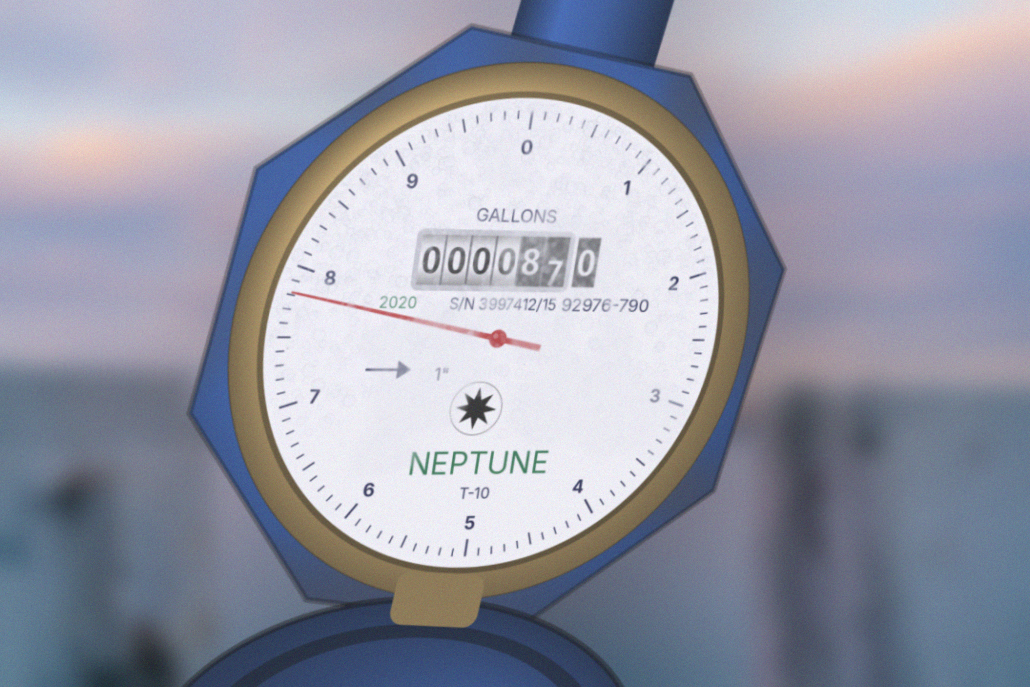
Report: 867.8; gal
